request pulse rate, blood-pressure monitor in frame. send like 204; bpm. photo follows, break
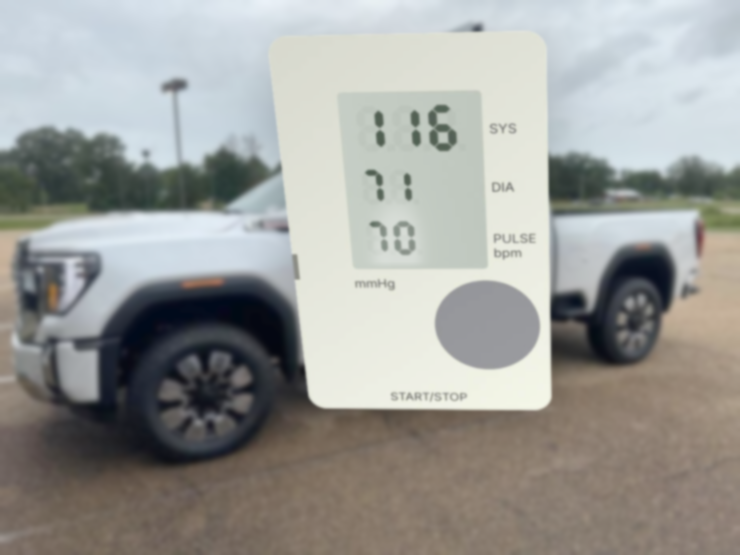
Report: 70; bpm
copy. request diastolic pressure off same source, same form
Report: 71; mmHg
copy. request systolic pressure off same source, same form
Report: 116; mmHg
